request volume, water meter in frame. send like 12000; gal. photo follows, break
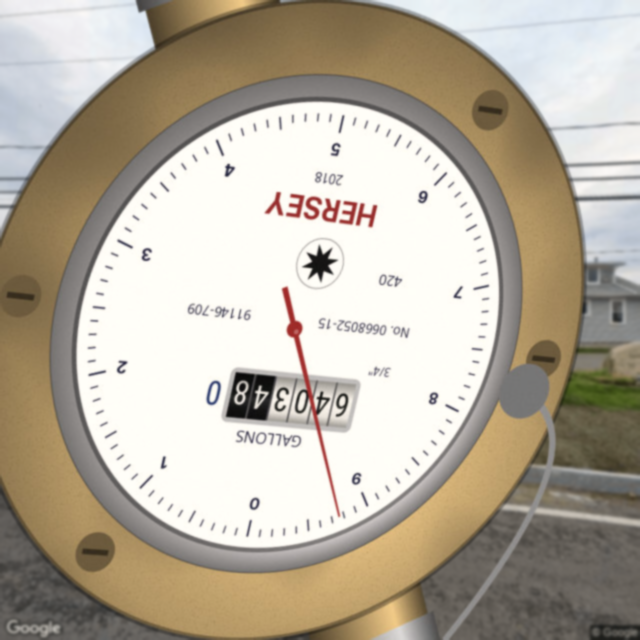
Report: 6403479.2; gal
